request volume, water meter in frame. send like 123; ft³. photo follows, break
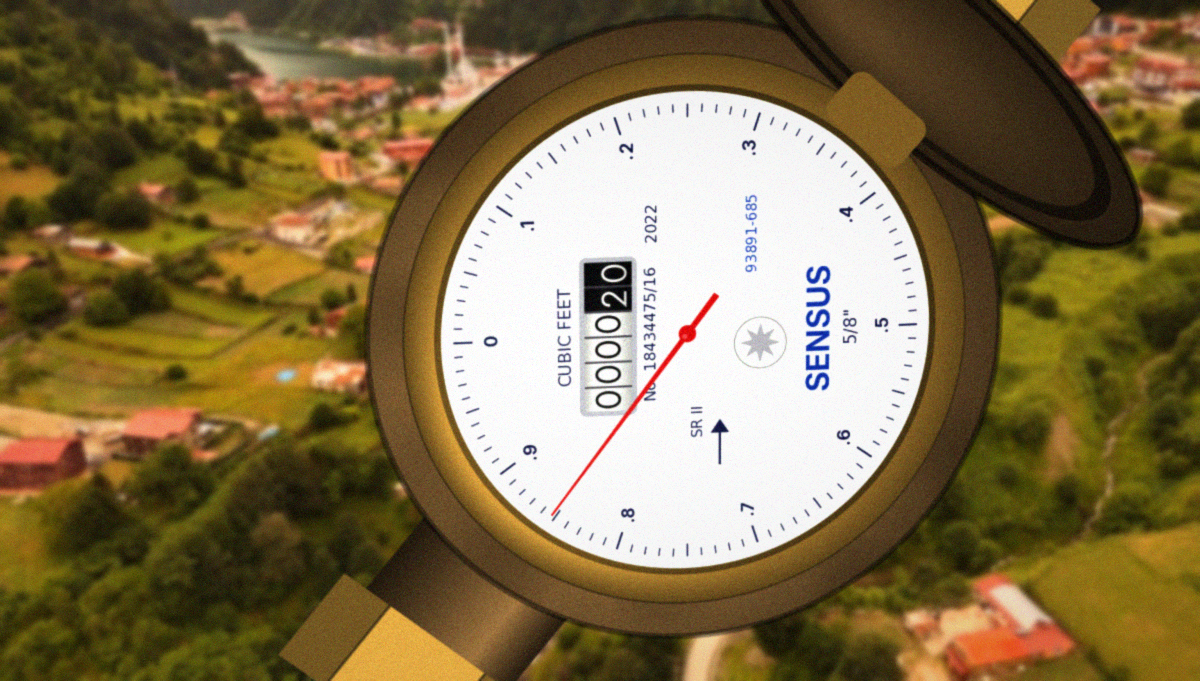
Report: 19.85; ft³
